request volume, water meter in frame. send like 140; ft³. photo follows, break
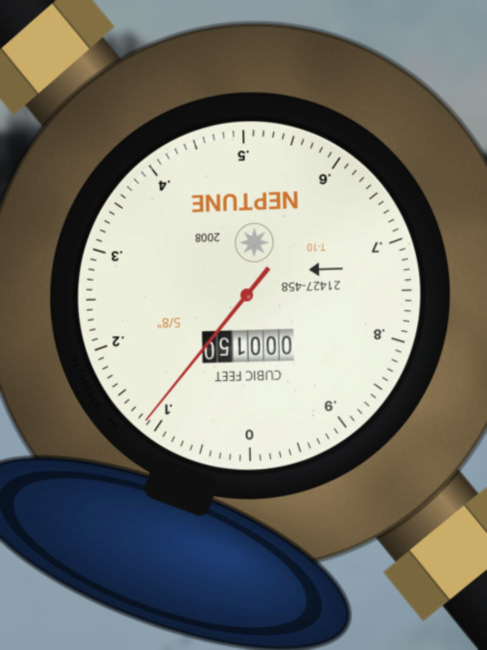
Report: 150.11; ft³
